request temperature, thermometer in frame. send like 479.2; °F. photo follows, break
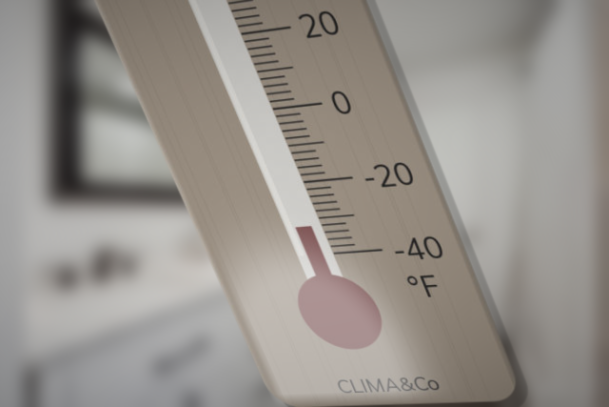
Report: -32; °F
